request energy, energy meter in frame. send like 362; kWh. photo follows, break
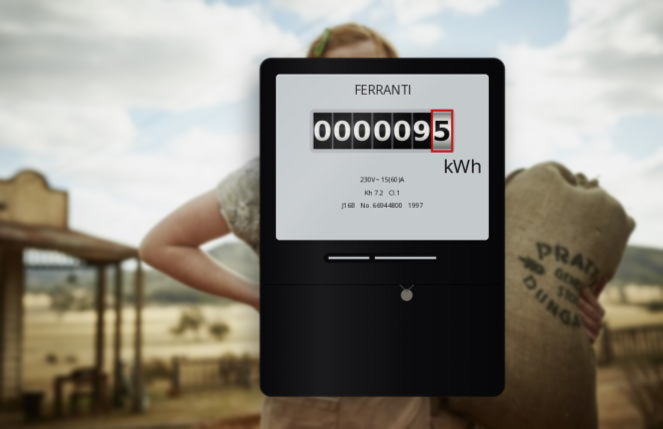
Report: 9.5; kWh
